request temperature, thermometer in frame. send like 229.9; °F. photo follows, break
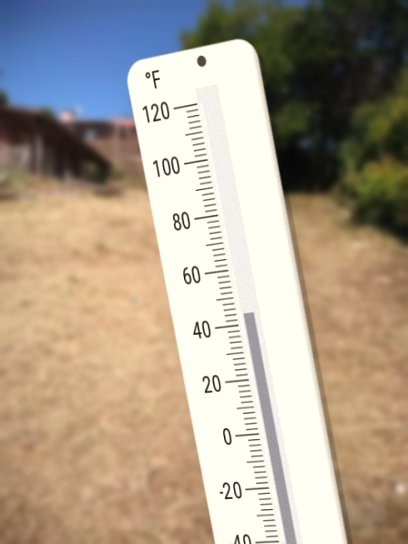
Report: 44; °F
